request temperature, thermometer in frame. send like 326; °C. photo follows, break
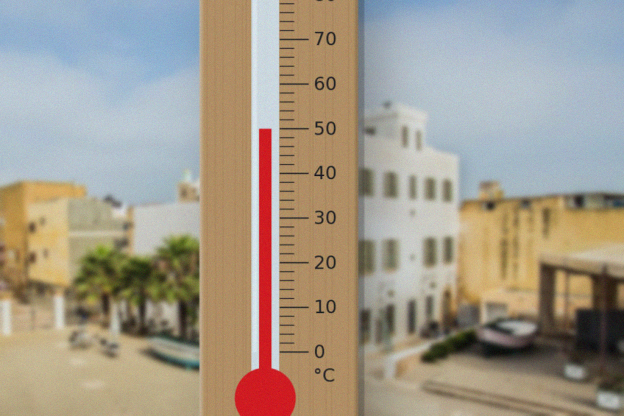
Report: 50; °C
